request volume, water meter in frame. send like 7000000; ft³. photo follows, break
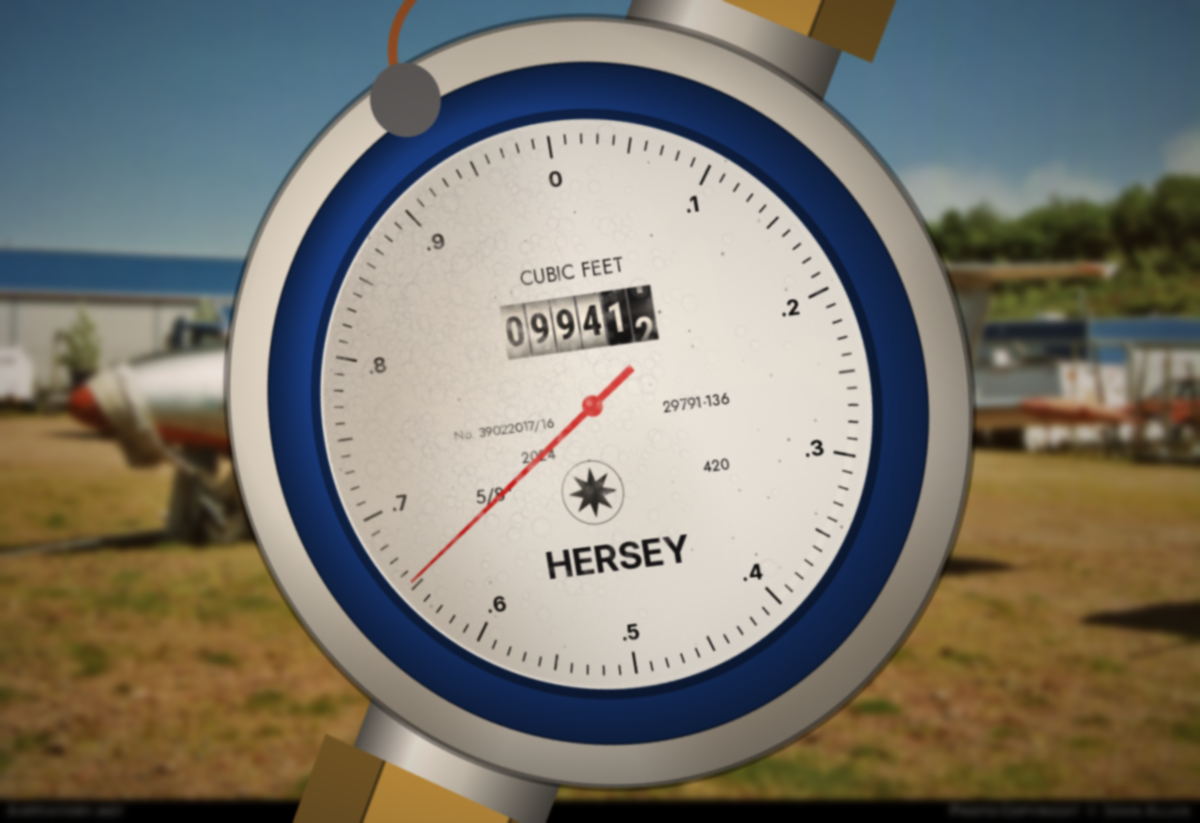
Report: 99411.65; ft³
